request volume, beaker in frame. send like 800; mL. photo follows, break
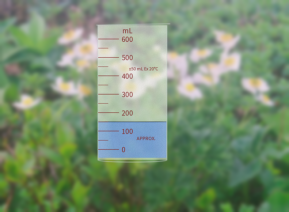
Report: 150; mL
